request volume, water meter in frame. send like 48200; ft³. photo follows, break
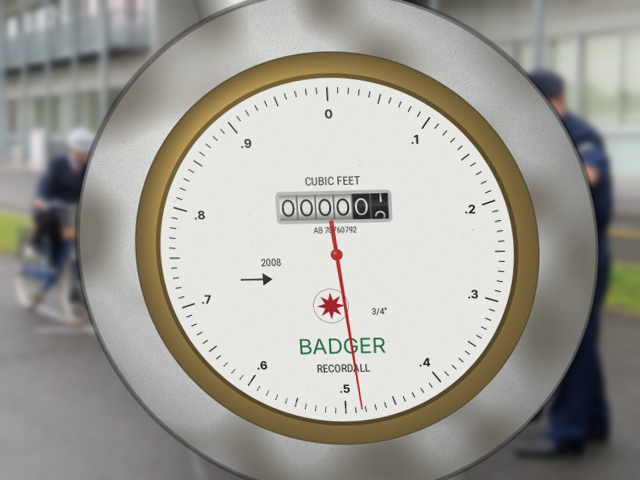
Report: 1.48; ft³
